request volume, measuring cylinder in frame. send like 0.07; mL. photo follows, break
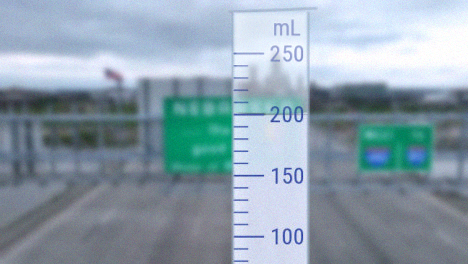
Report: 200; mL
